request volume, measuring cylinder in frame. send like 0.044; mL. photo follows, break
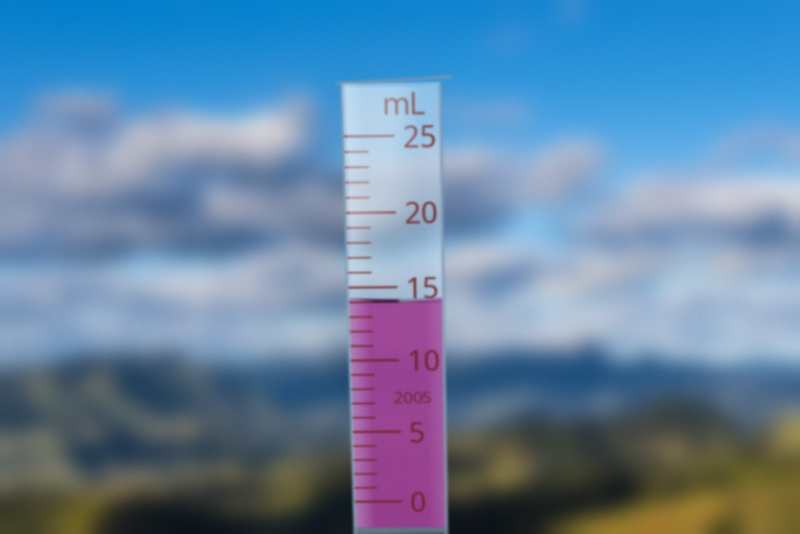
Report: 14; mL
